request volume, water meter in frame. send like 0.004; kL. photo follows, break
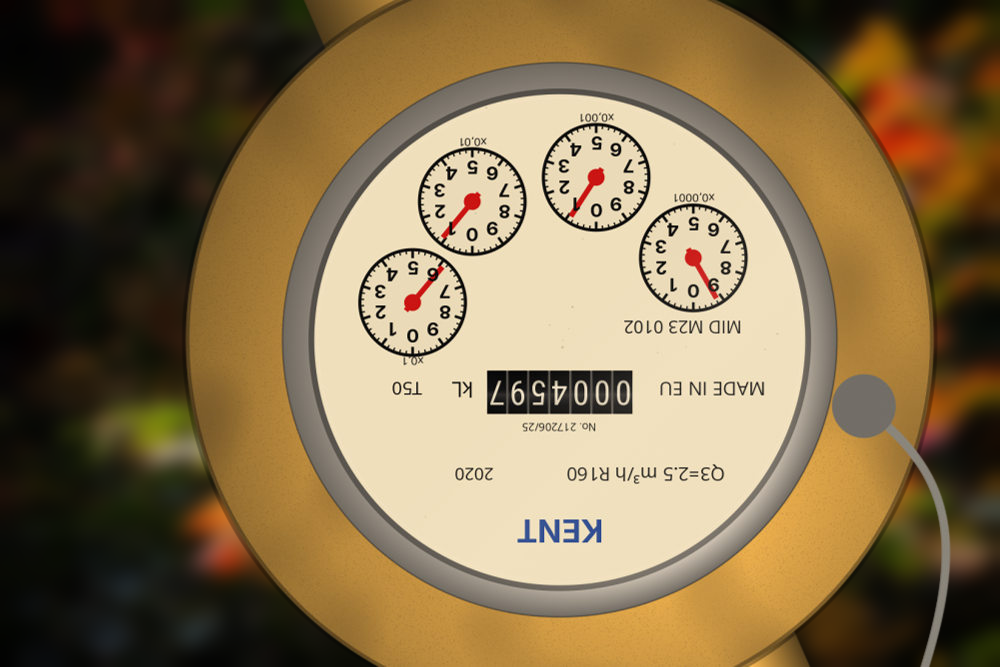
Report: 4597.6109; kL
